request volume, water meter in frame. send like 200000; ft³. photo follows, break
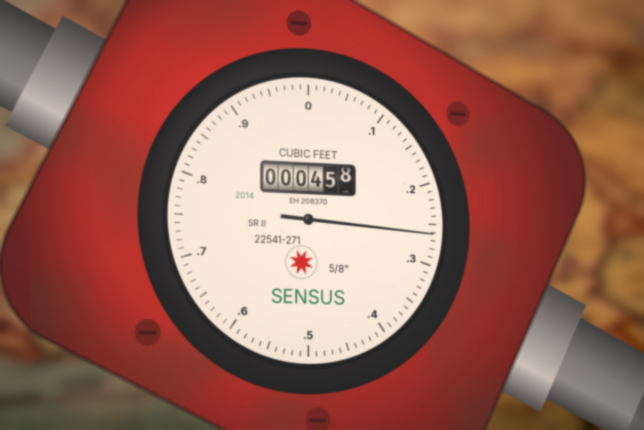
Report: 458.26; ft³
